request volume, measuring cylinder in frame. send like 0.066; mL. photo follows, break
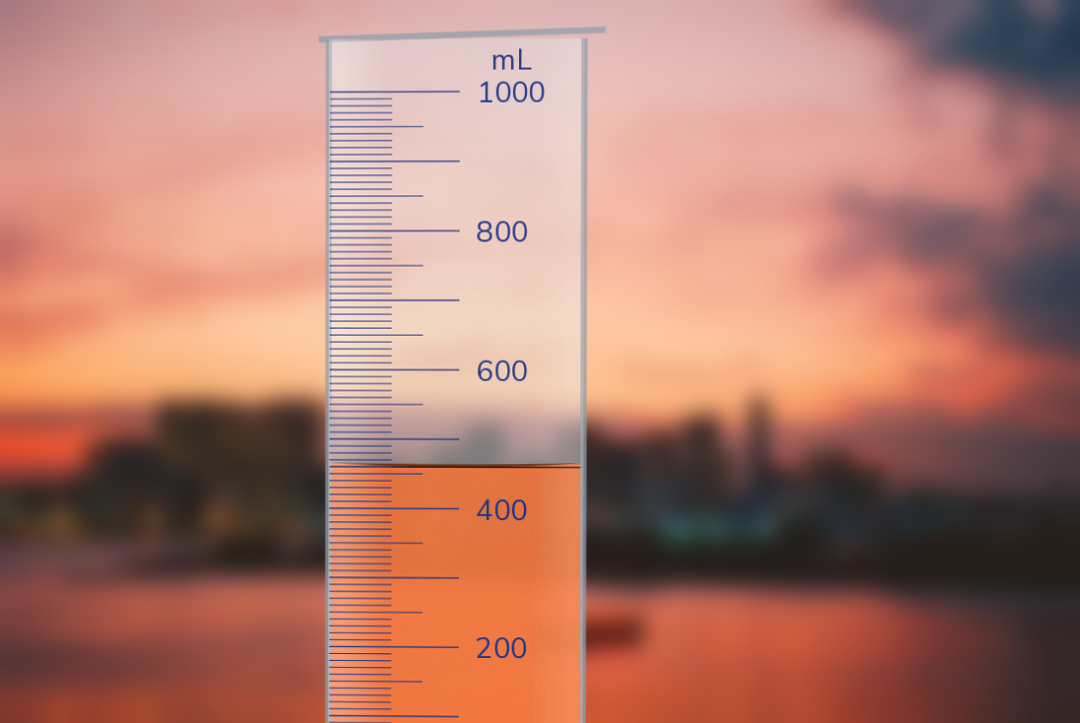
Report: 460; mL
